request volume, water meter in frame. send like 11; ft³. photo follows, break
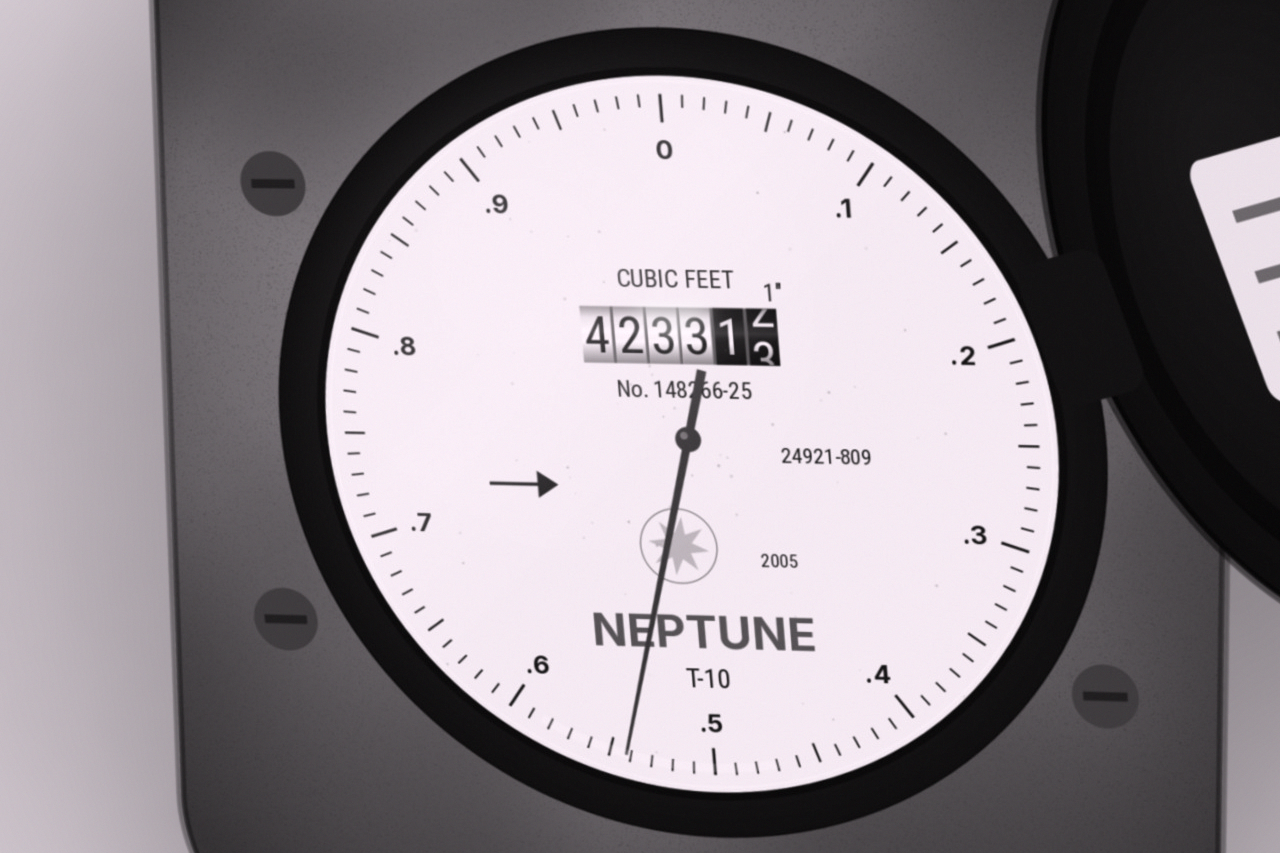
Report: 423312.54; ft³
